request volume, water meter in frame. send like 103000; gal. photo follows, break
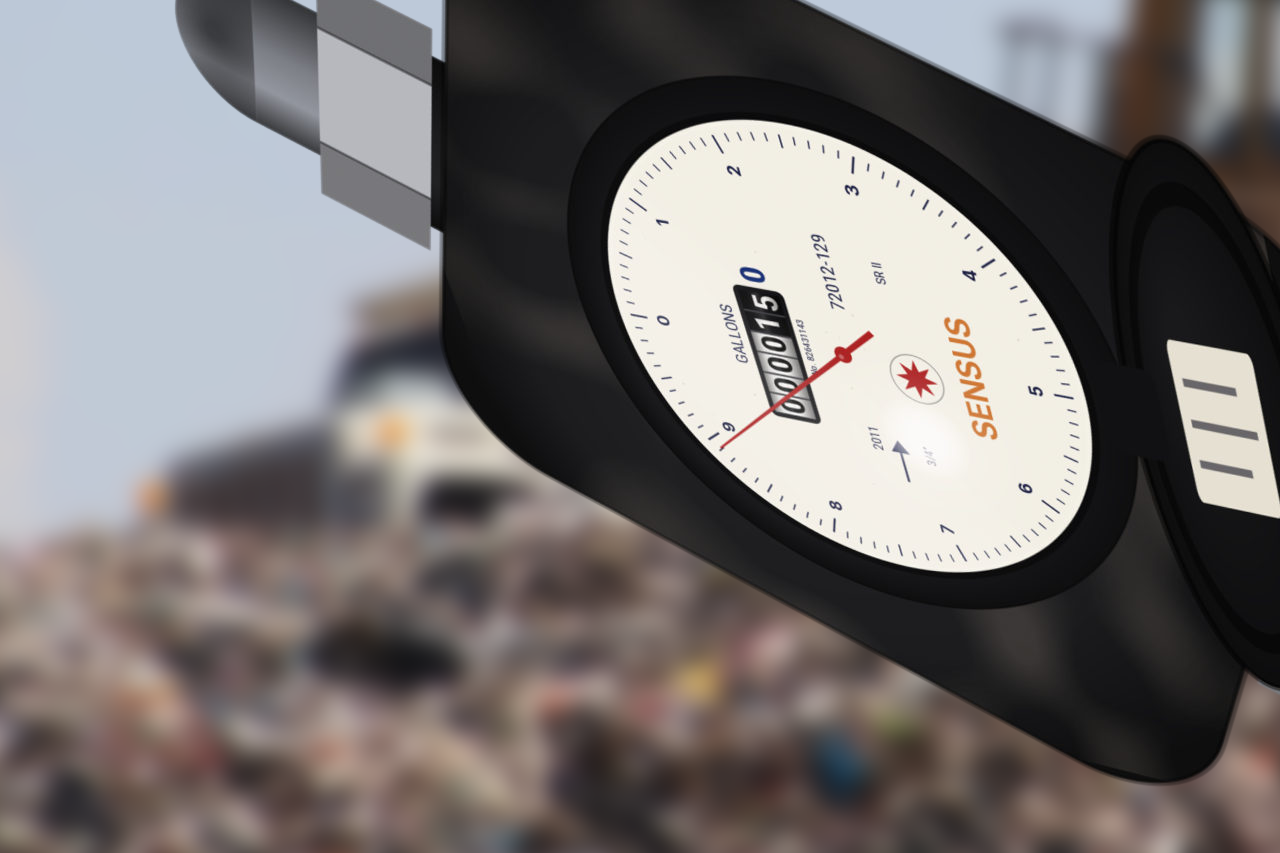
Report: 148.9; gal
